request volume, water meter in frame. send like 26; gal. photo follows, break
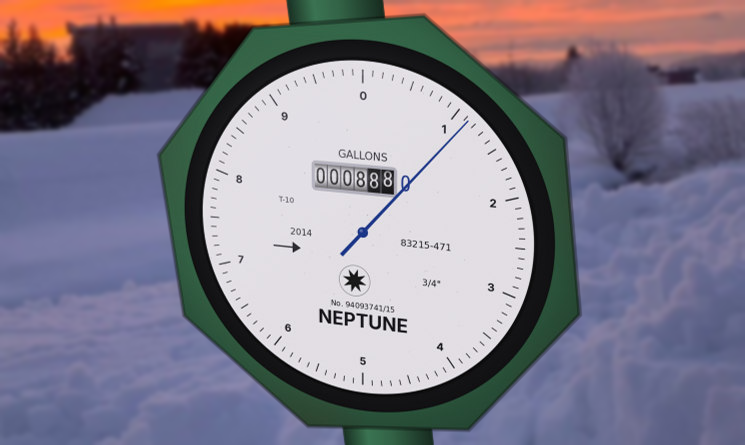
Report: 8881.1; gal
